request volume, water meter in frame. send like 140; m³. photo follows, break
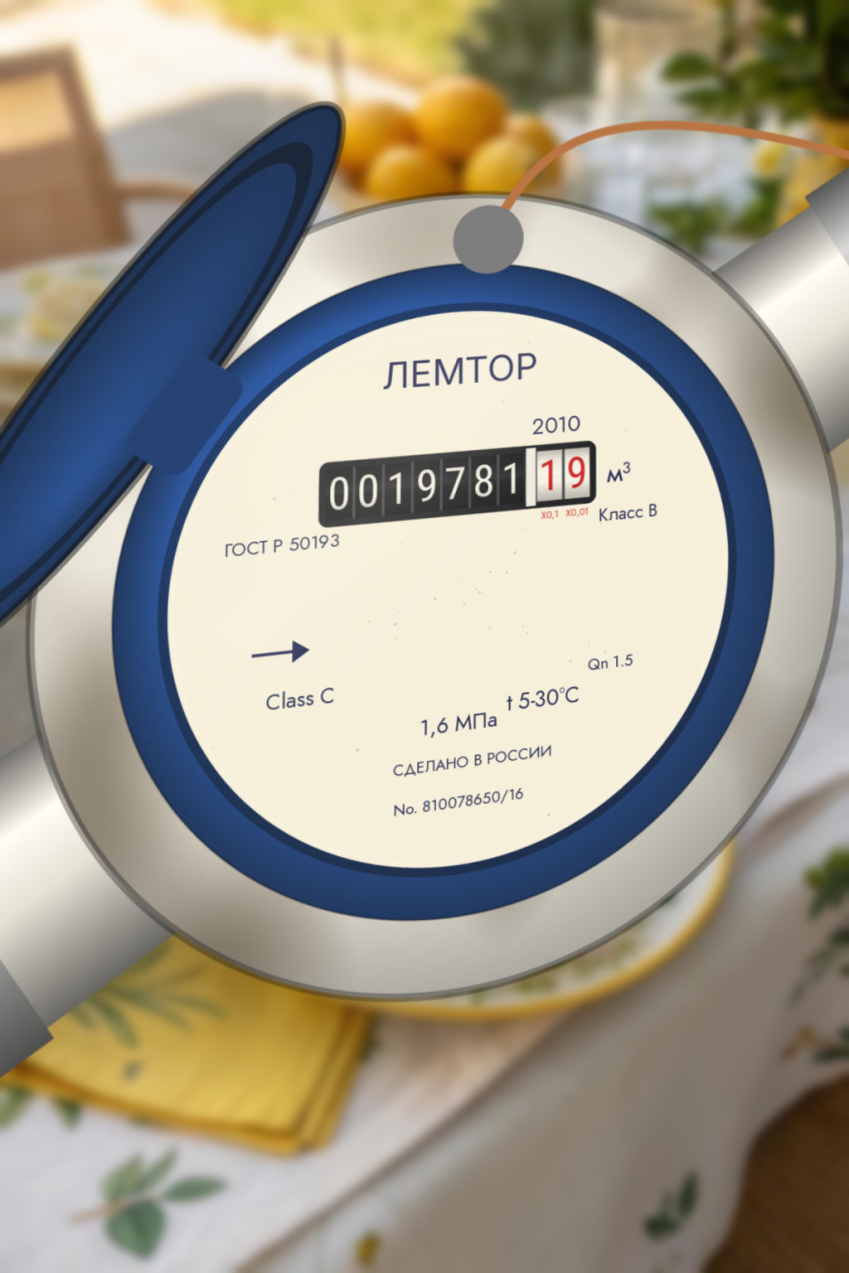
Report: 19781.19; m³
